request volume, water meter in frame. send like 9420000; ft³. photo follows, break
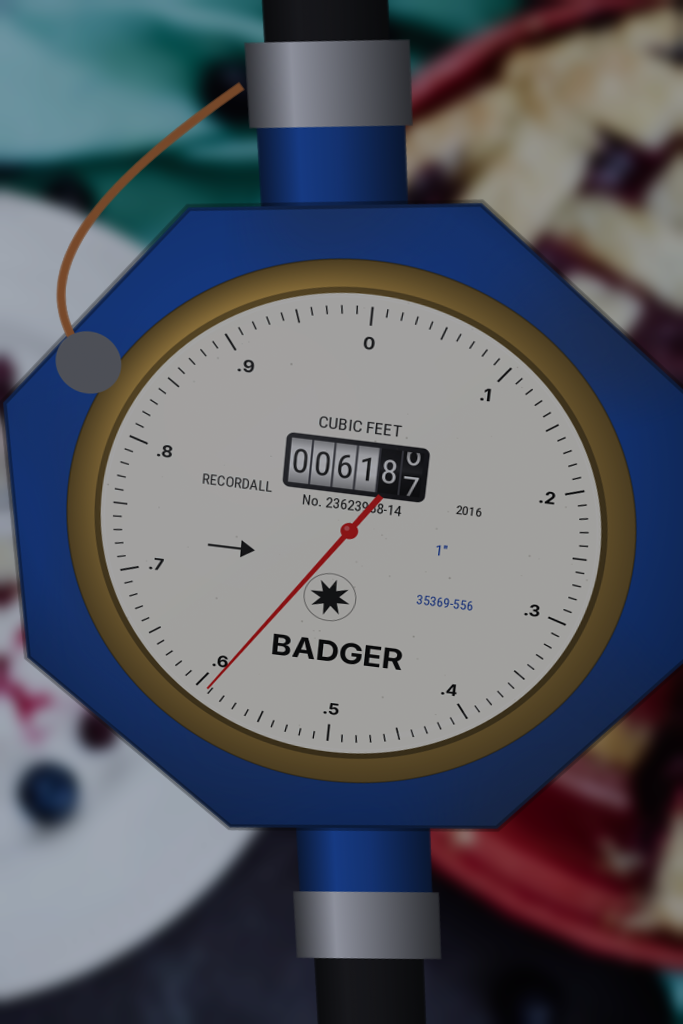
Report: 6186.59; ft³
